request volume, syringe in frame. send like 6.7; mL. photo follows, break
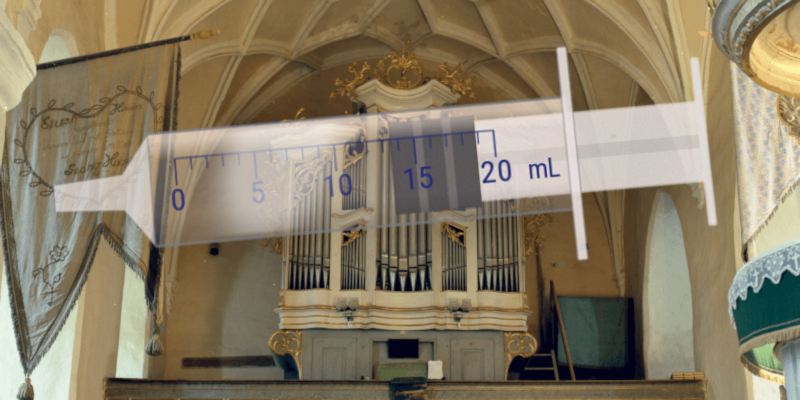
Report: 13.5; mL
